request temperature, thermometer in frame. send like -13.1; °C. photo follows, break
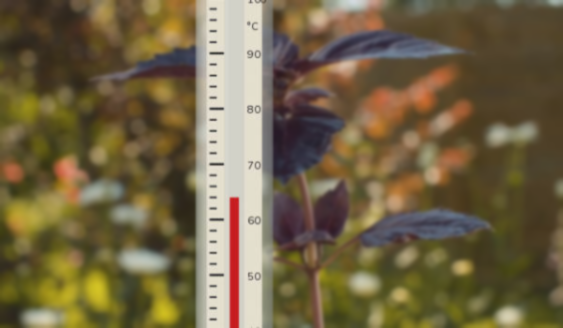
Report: 64; °C
